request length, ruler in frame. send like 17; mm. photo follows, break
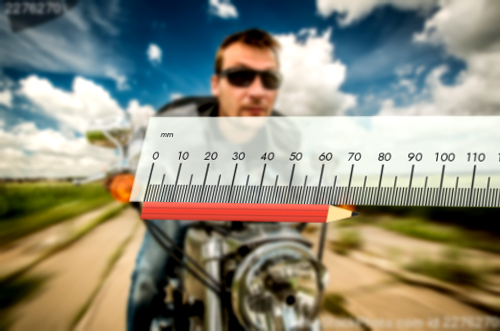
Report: 75; mm
